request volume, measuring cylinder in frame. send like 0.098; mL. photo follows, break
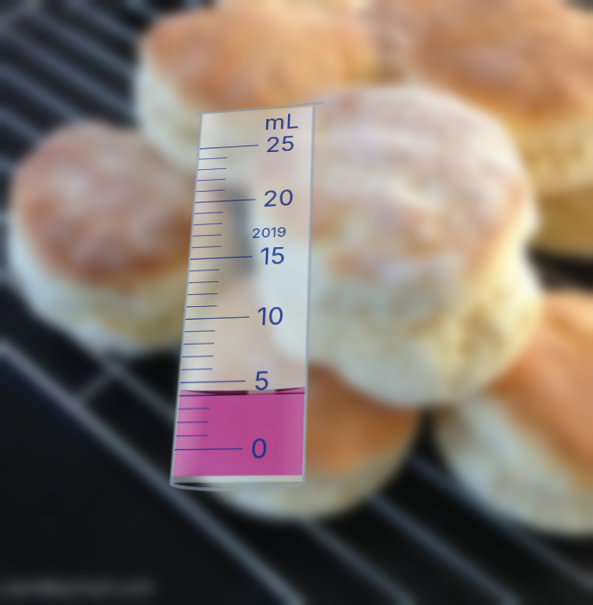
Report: 4; mL
